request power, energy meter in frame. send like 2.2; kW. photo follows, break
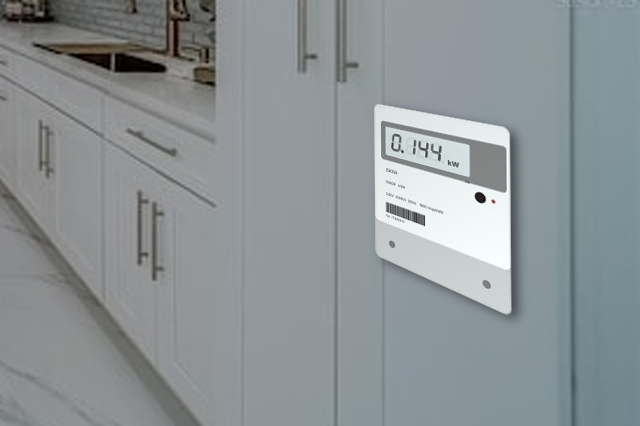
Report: 0.144; kW
